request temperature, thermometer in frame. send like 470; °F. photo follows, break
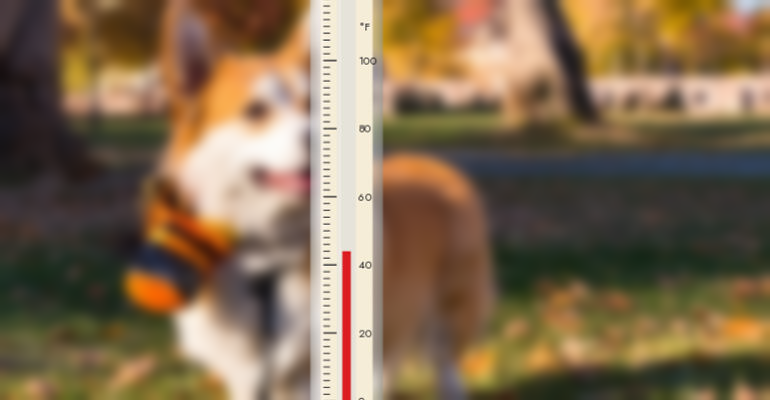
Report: 44; °F
